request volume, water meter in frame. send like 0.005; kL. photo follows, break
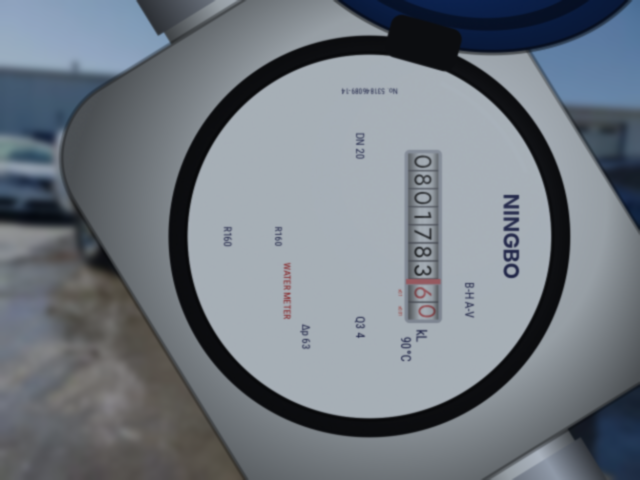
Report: 801783.60; kL
